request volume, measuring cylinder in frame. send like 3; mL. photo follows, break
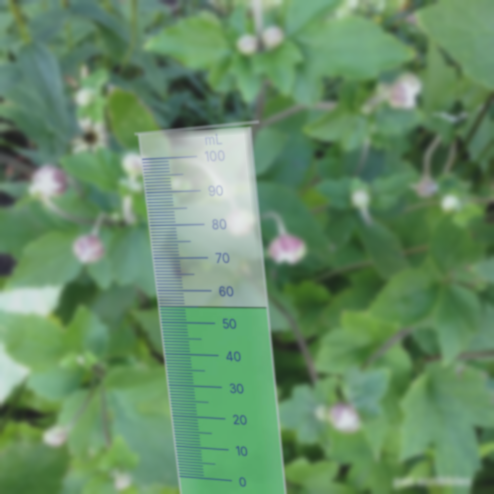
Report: 55; mL
